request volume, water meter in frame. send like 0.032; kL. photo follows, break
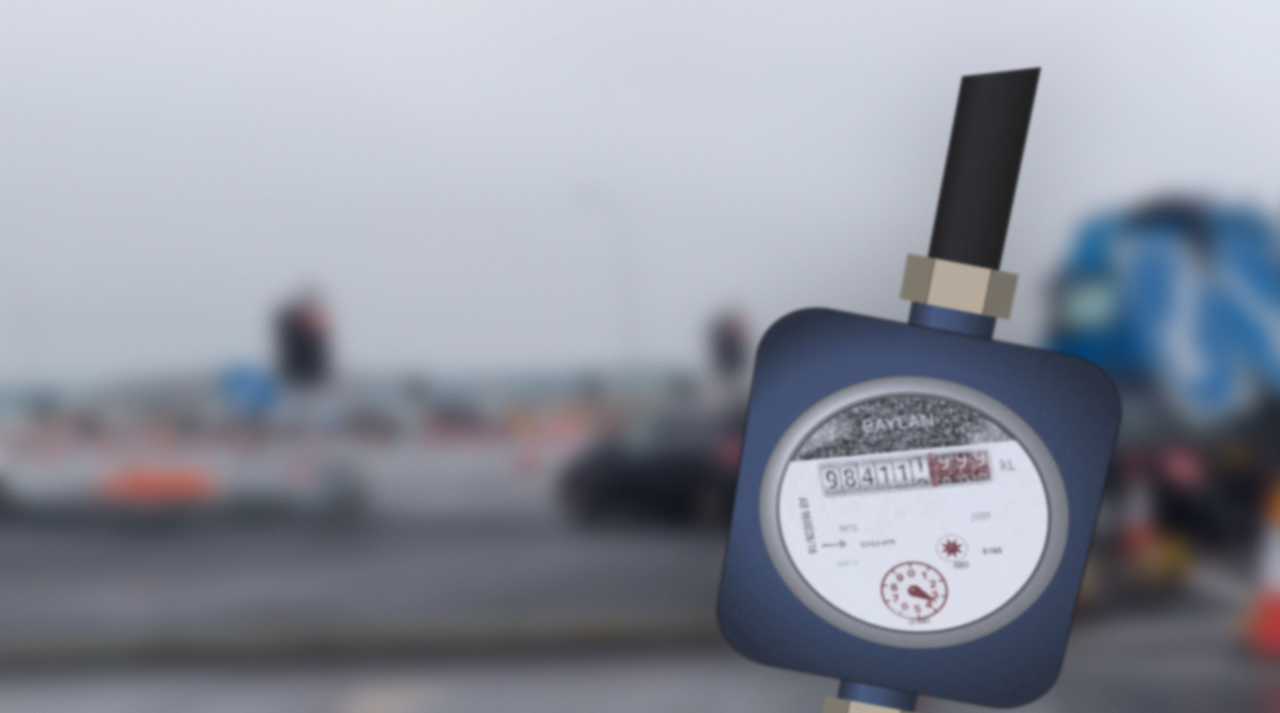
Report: 984111.9993; kL
